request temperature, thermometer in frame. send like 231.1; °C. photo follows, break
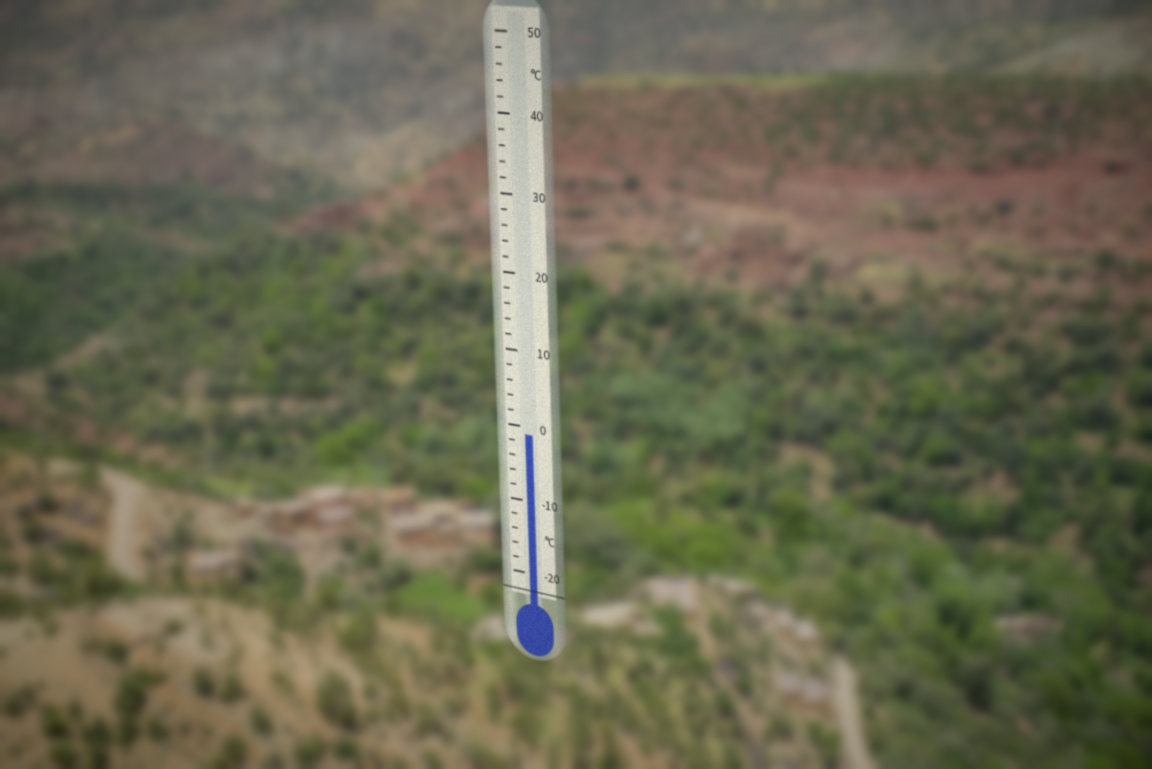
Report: -1; °C
